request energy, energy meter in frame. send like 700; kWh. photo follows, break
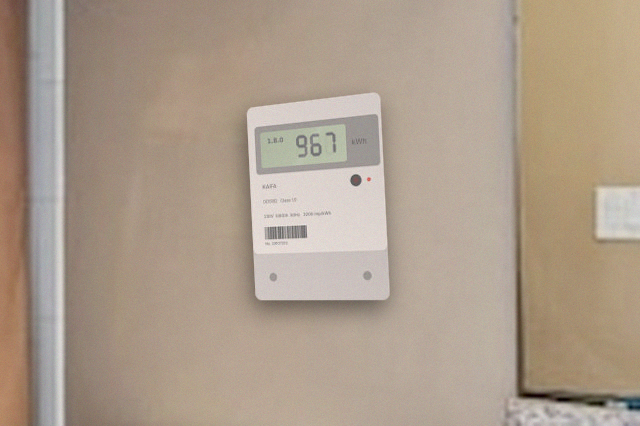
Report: 967; kWh
